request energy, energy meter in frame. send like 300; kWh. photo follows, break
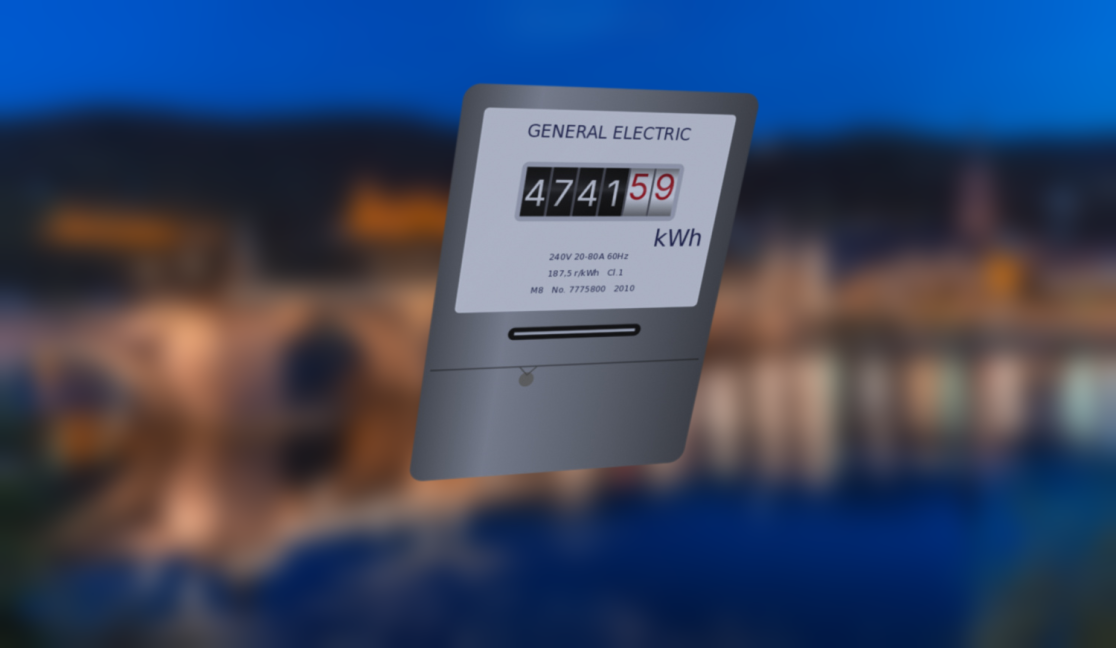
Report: 4741.59; kWh
